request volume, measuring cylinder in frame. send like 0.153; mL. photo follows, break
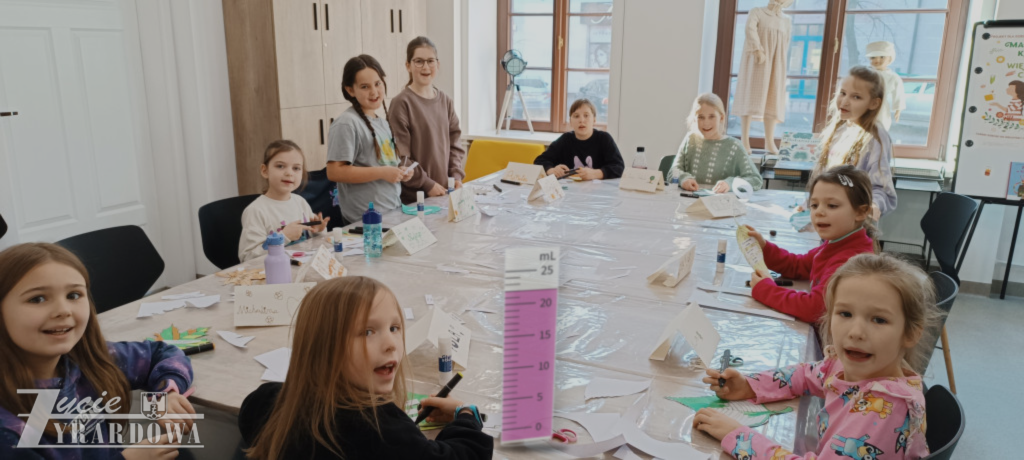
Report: 22; mL
